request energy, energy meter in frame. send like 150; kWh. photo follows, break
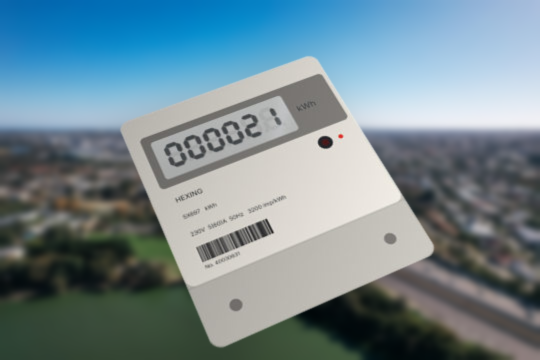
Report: 21; kWh
